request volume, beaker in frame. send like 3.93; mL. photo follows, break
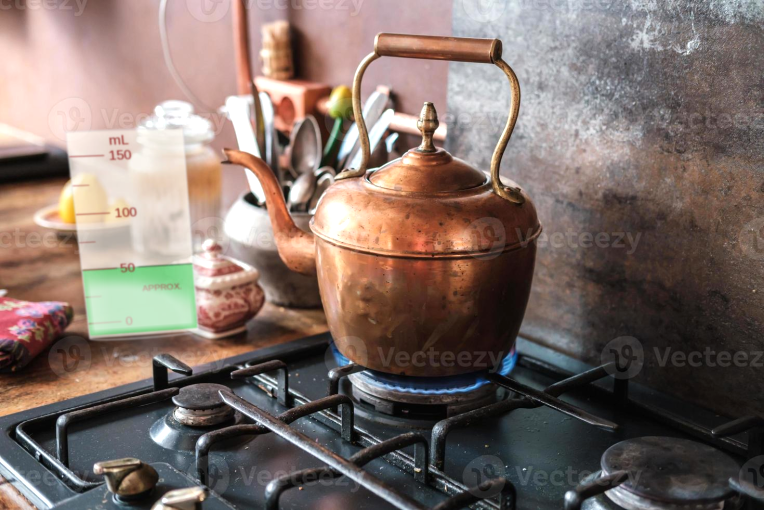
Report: 50; mL
